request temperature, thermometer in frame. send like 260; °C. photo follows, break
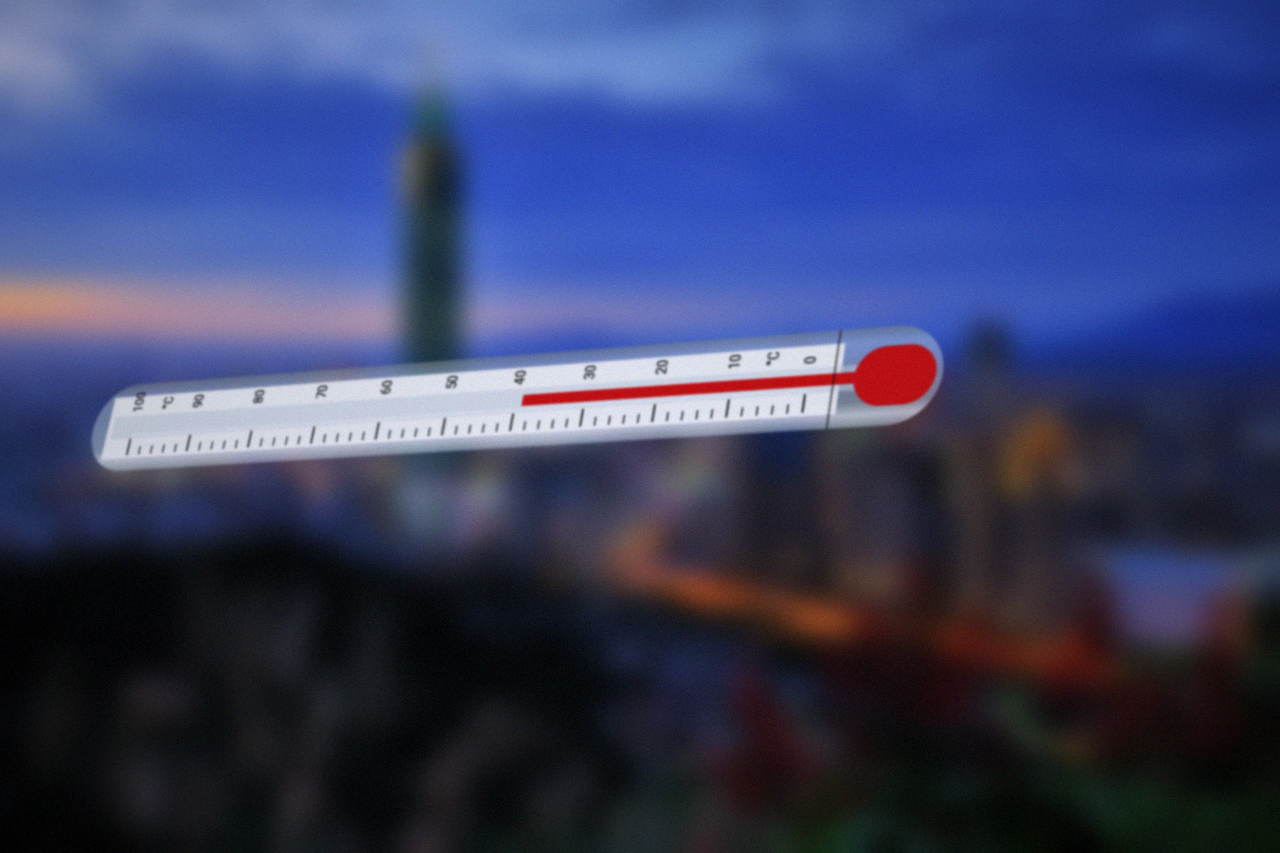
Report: 39; °C
